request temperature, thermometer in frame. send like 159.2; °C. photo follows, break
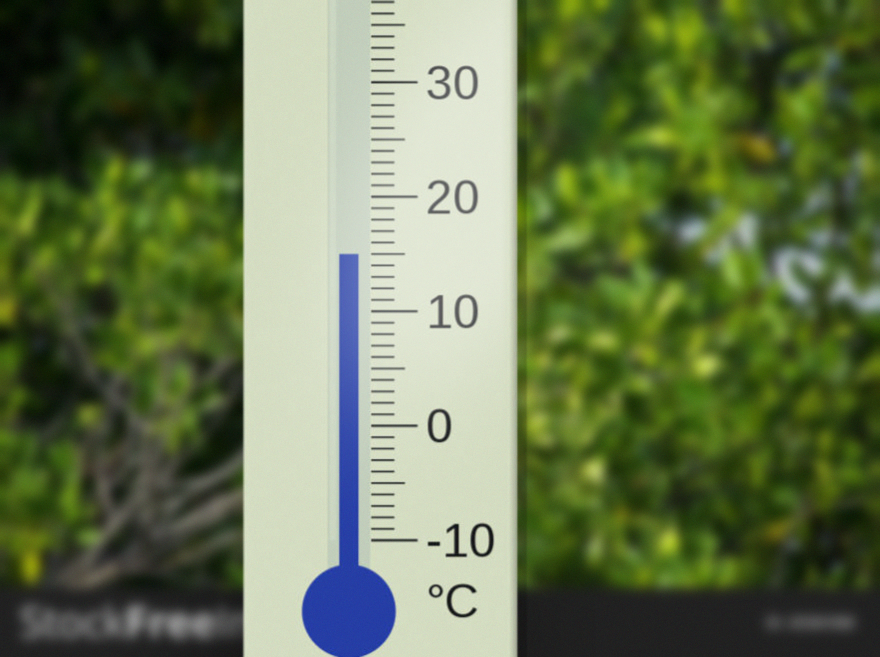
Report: 15; °C
